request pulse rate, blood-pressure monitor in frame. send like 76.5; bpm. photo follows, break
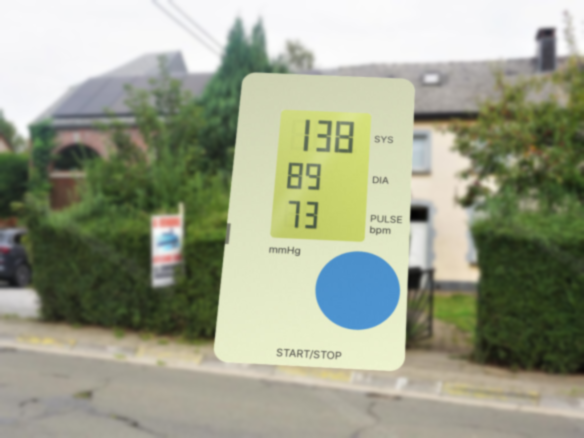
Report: 73; bpm
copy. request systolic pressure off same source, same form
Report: 138; mmHg
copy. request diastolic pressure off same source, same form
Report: 89; mmHg
